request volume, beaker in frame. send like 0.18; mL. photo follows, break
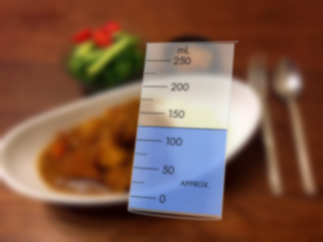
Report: 125; mL
